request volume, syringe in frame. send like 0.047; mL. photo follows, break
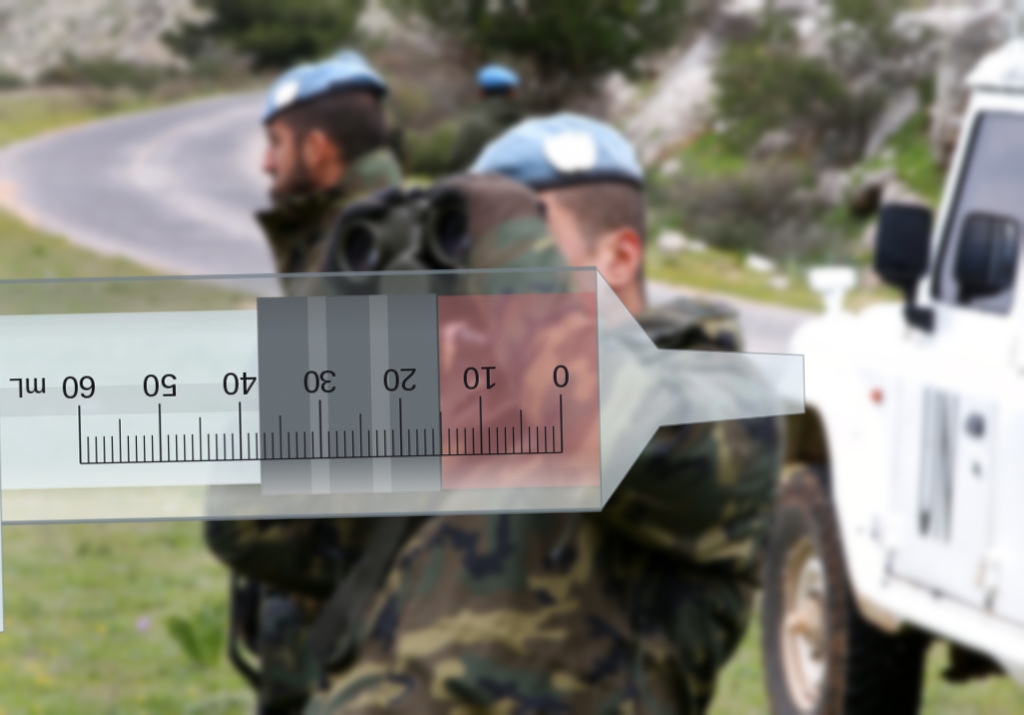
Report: 15; mL
